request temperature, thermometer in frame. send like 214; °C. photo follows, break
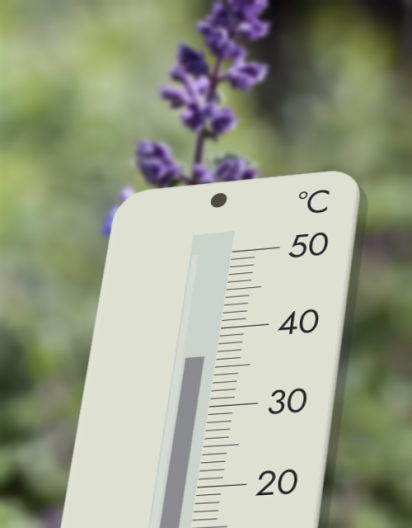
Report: 36.5; °C
